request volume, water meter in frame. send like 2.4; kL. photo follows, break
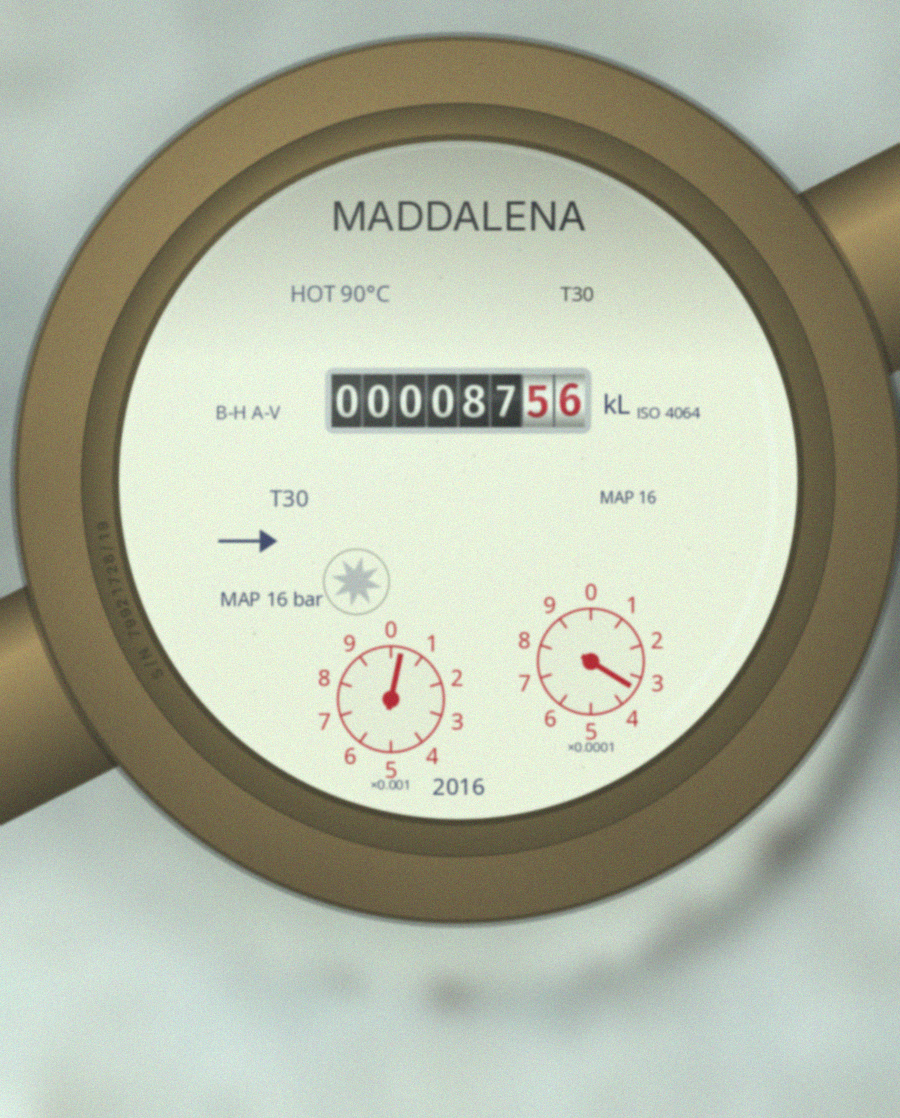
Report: 87.5603; kL
